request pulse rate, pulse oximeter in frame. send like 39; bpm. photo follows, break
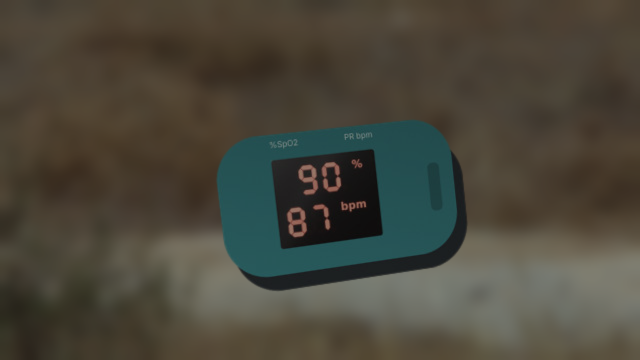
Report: 87; bpm
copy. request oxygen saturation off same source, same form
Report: 90; %
